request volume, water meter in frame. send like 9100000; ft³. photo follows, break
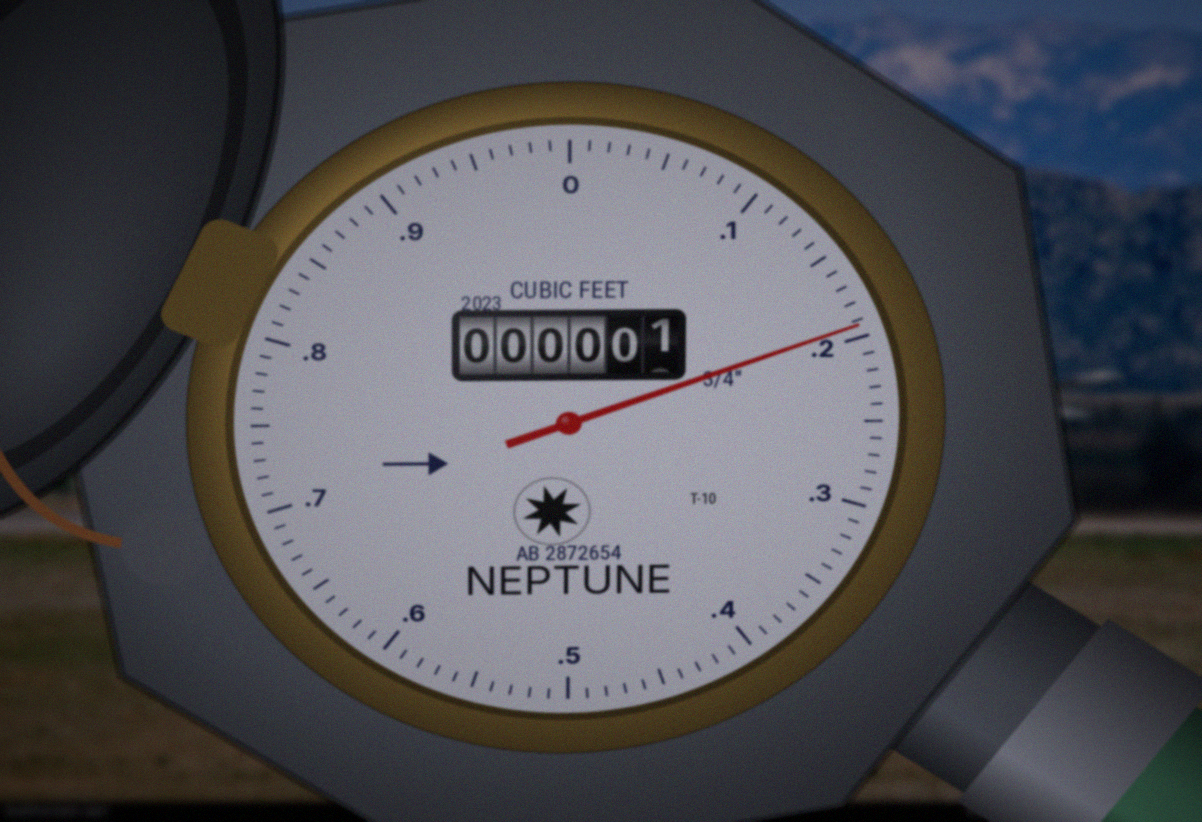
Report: 1.19; ft³
